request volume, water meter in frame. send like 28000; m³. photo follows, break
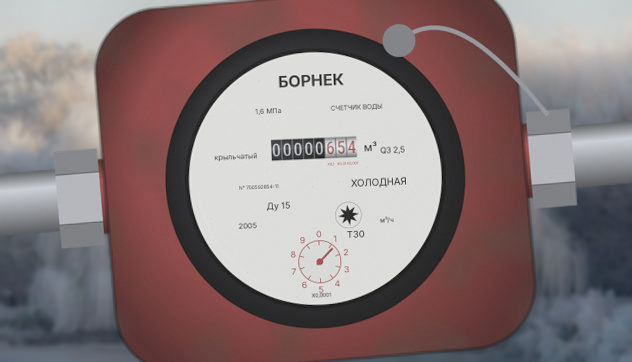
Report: 0.6541; m³
